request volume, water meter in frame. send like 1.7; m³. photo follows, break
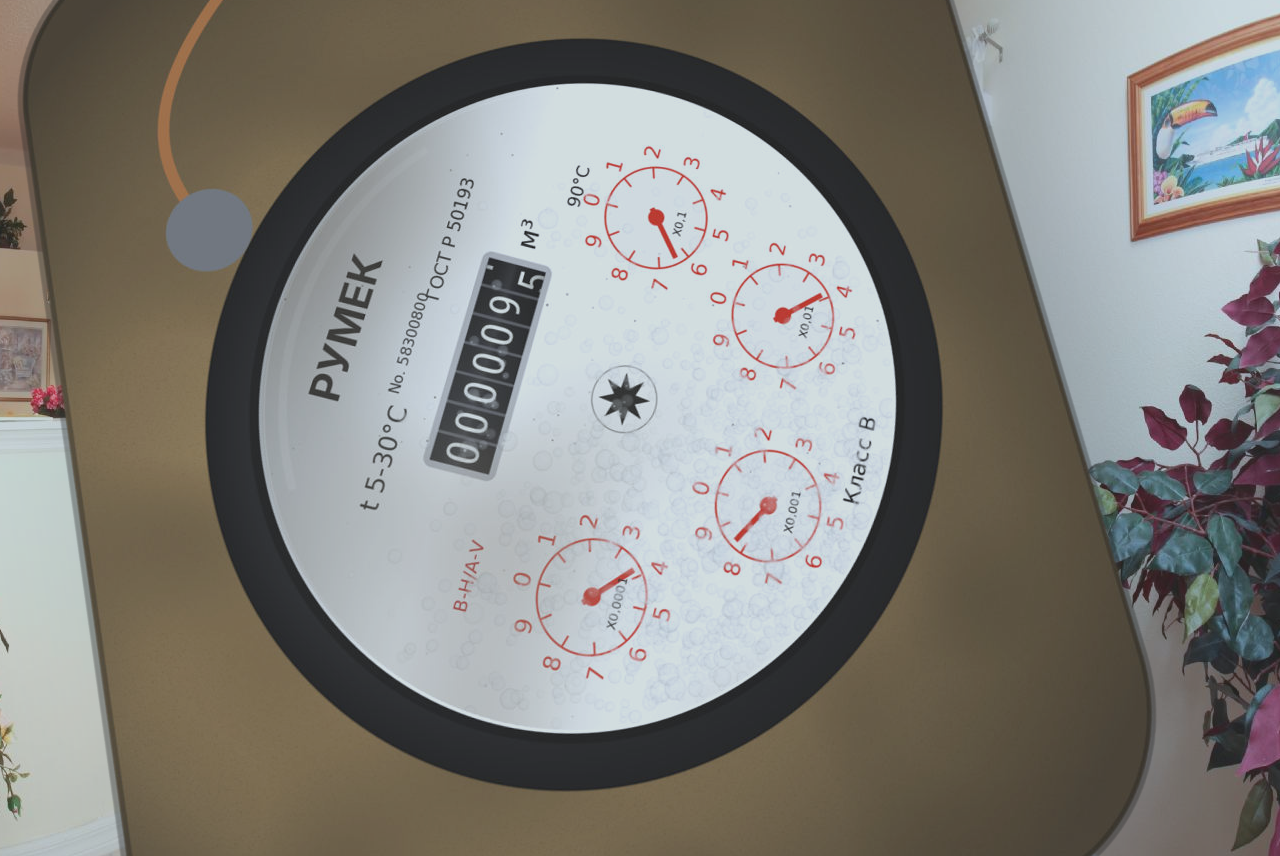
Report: 94.6383; m³
